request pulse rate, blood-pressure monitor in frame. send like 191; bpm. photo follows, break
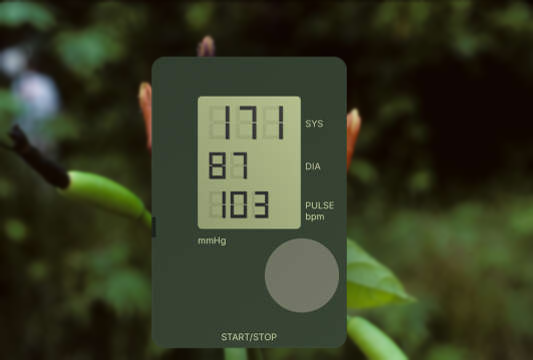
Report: 103; bpm
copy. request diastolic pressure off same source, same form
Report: 87; mmHg
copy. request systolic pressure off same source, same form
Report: 171; mmHg
